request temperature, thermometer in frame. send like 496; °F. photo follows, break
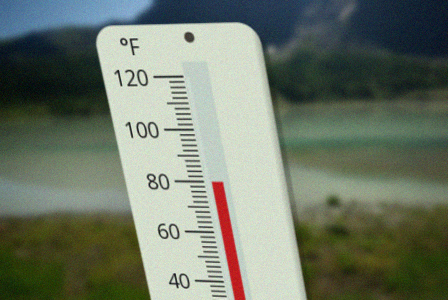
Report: 80; °F
